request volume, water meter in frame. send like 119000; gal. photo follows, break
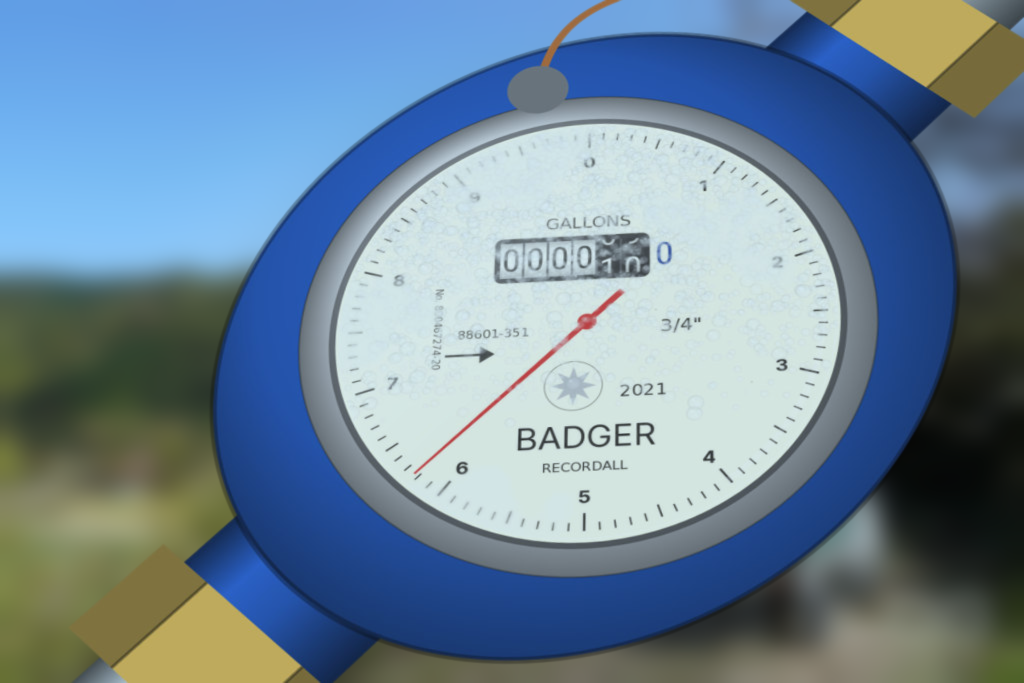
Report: 96.2; gal
